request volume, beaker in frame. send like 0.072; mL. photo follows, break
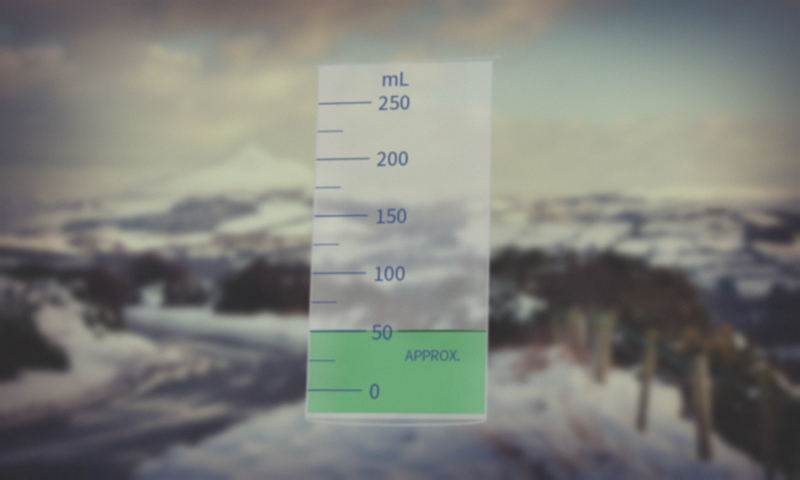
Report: 50; mL
